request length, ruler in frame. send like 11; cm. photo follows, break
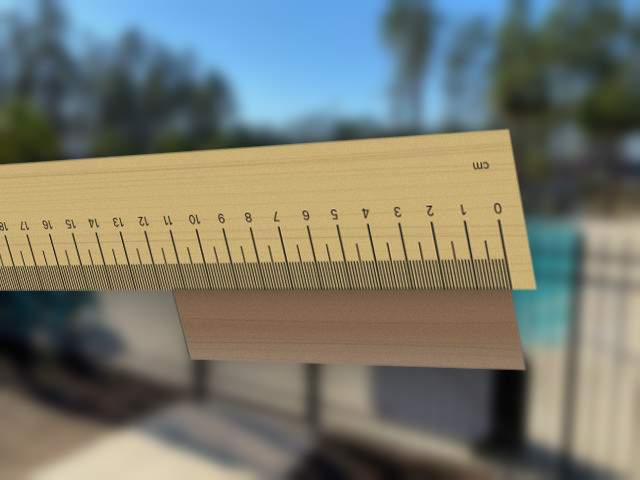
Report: 11.5; cm
